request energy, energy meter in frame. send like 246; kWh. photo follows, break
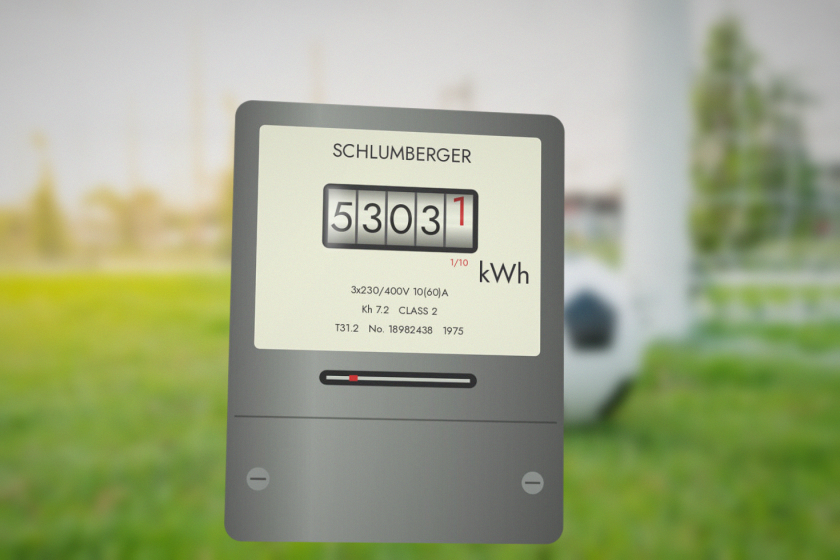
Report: 5303.1; kWh
